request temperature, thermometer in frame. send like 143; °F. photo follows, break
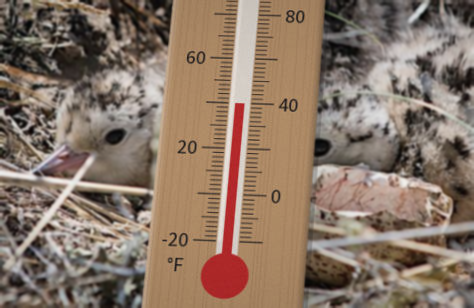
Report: 40; °F
